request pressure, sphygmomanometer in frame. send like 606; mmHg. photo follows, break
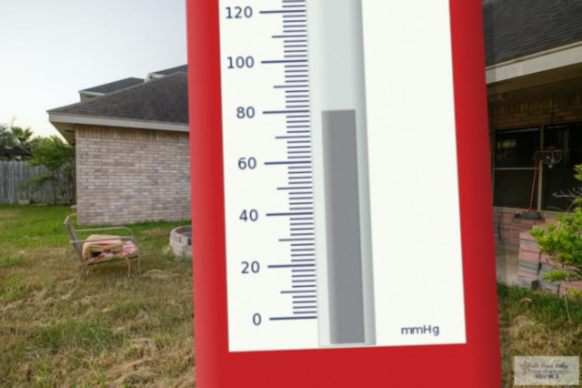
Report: 80; mmHg
